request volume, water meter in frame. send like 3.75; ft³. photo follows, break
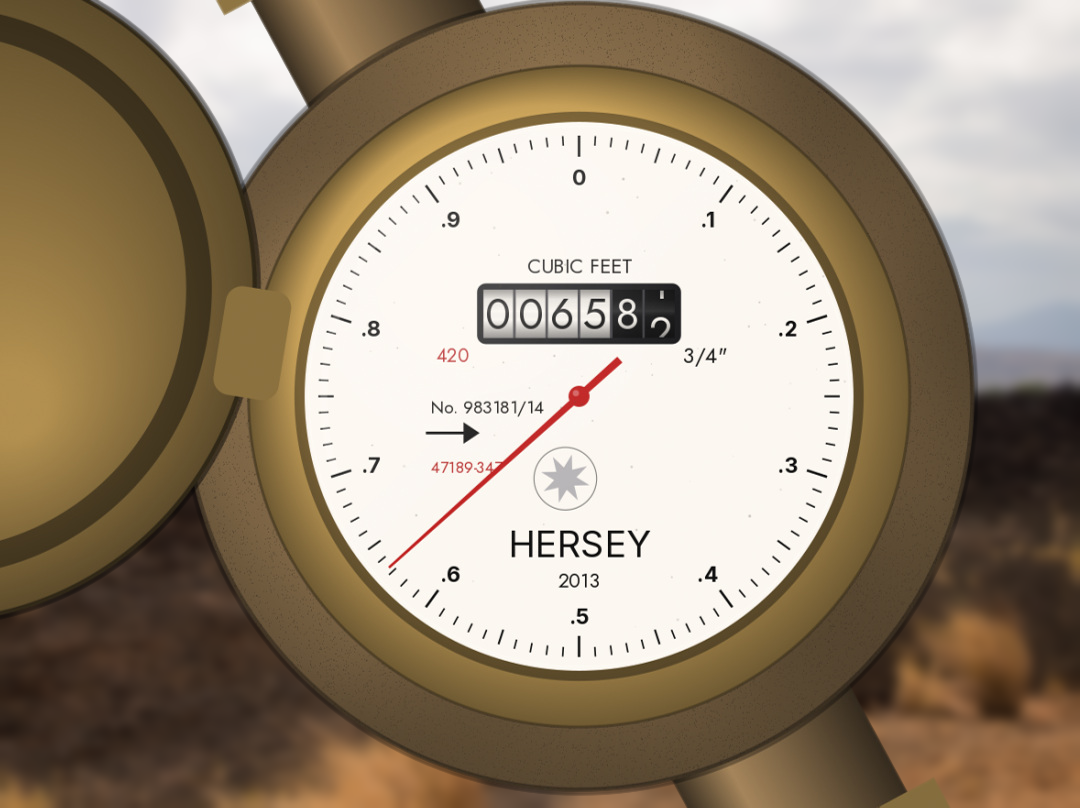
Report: 6581.63; ft³
